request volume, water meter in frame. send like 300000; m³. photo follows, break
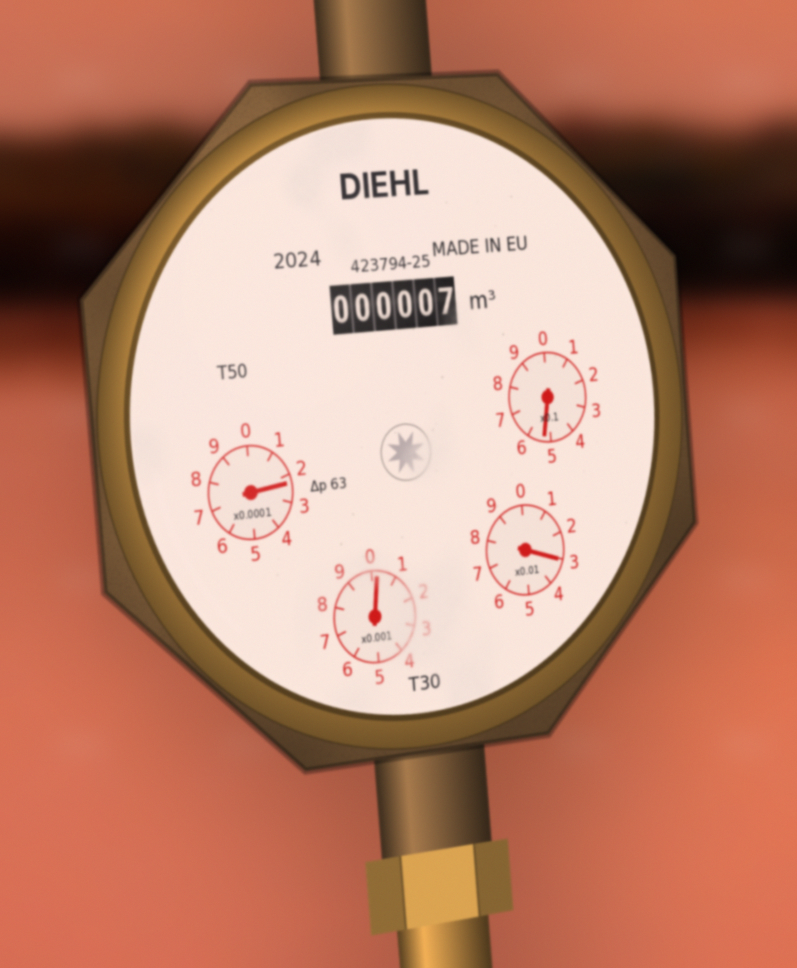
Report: 7.5302; m³
